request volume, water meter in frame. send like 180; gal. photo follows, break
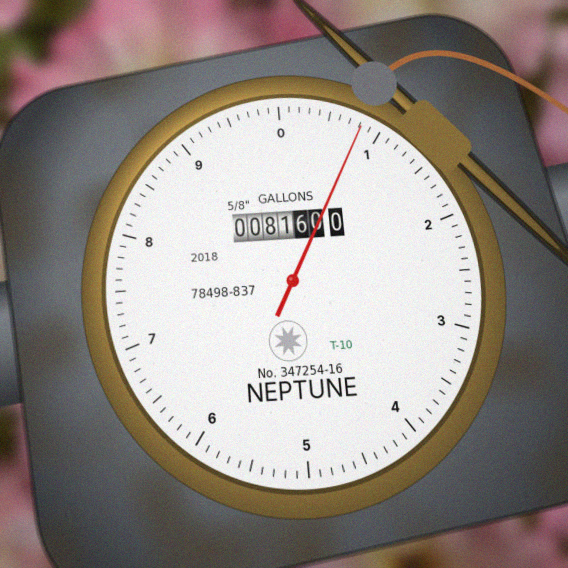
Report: 81600.8; gal
